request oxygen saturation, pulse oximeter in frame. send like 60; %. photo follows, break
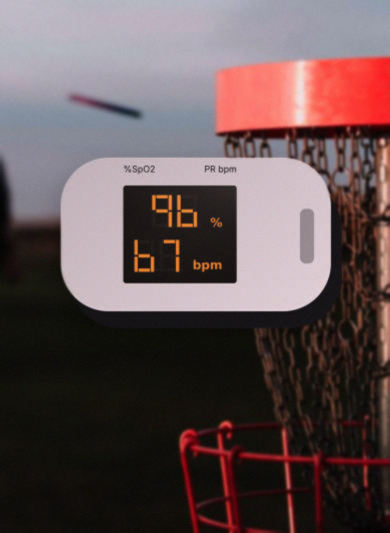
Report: 96; %
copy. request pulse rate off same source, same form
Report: 67; bpm
